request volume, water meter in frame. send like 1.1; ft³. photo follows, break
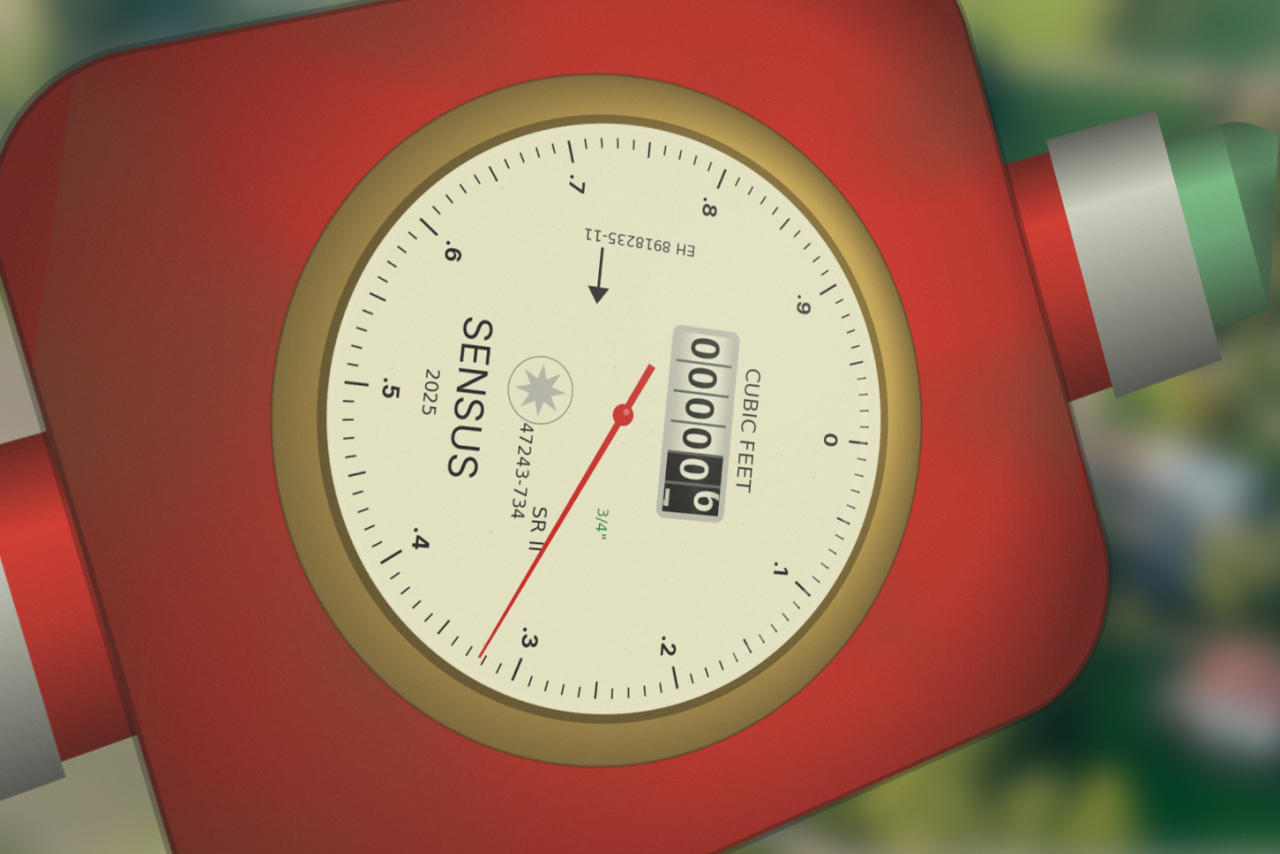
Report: 6.32; ft³
